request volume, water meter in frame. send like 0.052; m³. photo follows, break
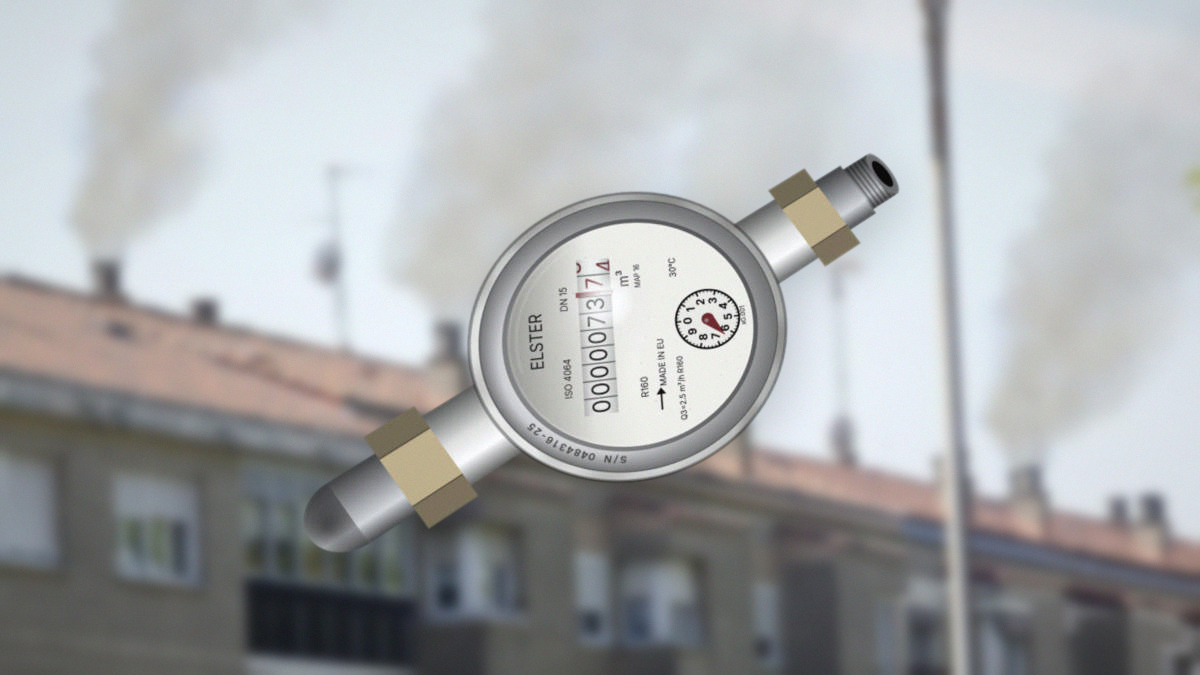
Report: 73.736; m³
